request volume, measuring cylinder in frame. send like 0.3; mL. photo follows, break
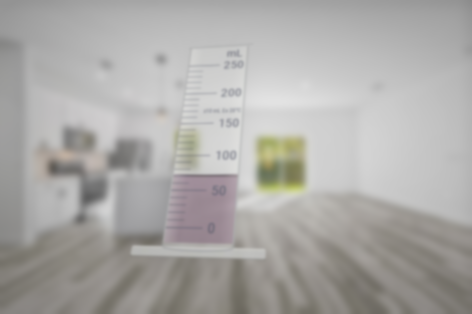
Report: 70; mL
